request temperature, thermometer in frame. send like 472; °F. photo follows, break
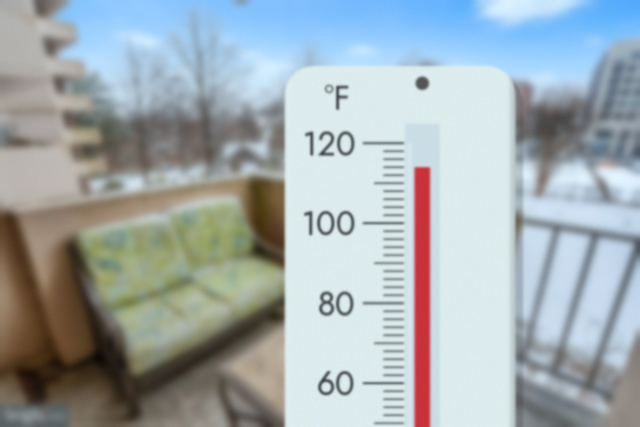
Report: 114; °F
